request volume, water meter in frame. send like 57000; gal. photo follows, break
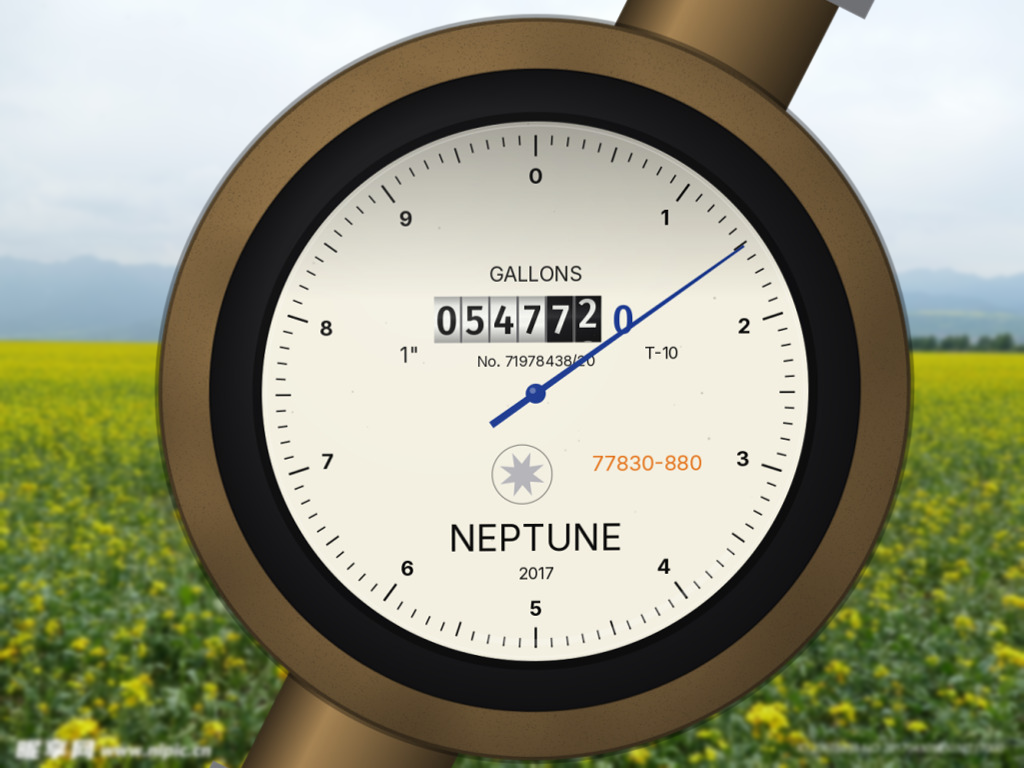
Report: 547721.5; gal
